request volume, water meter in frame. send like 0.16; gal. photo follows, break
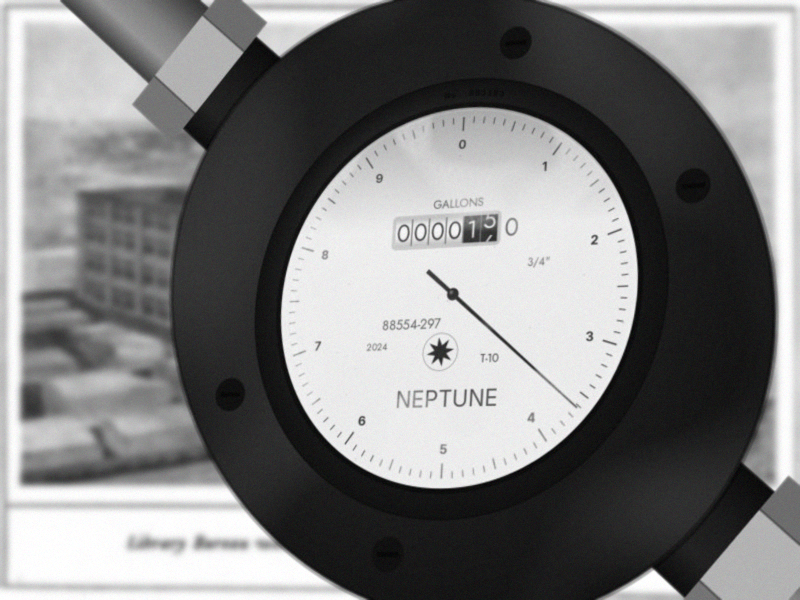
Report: 153.6; gal
